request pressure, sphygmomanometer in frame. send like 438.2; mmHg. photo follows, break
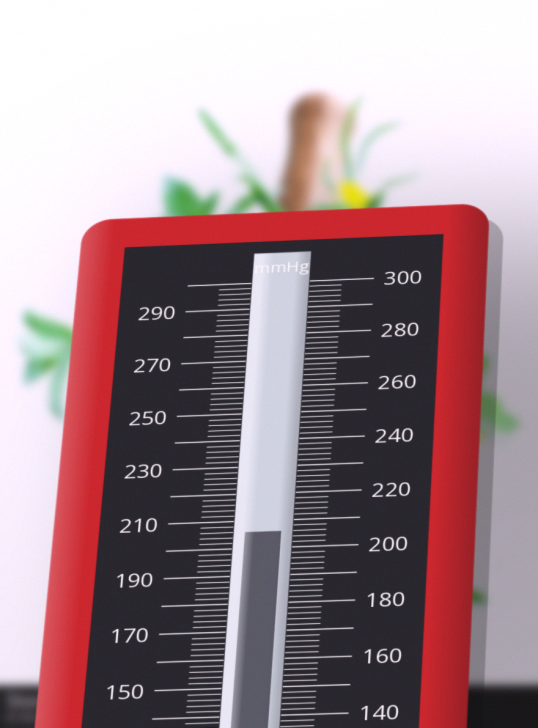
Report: 206; mmHg
